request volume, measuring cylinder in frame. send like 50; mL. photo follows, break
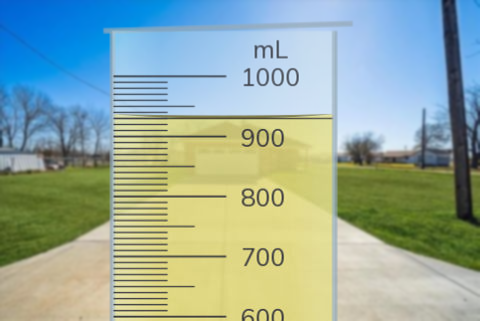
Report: 930; mL
